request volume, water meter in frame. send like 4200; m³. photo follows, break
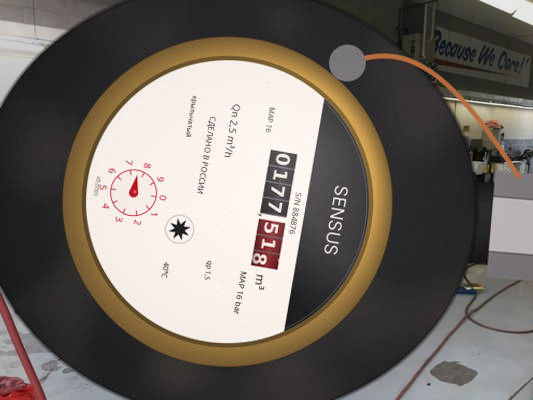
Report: 177.5177; m³
